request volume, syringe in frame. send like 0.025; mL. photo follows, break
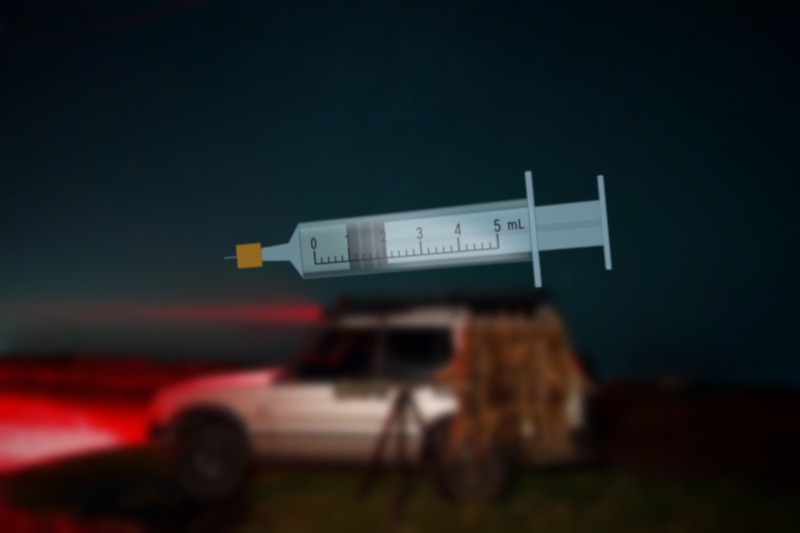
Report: 1; mL
